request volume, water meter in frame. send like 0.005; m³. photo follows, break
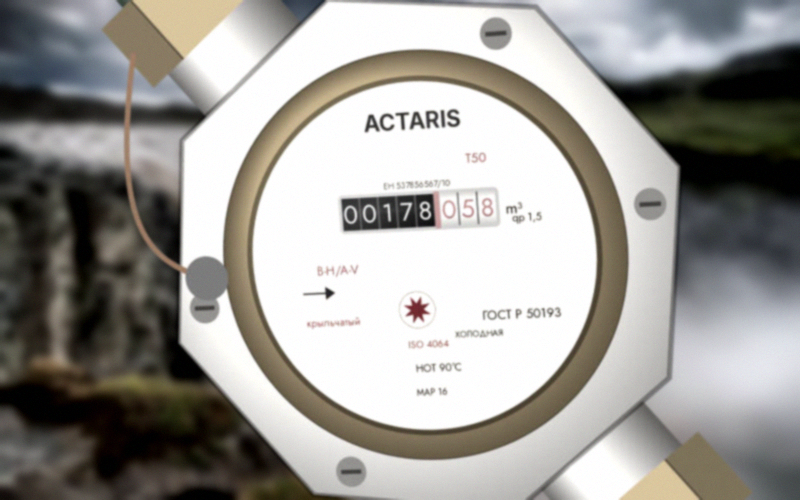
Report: 178.058; m³
